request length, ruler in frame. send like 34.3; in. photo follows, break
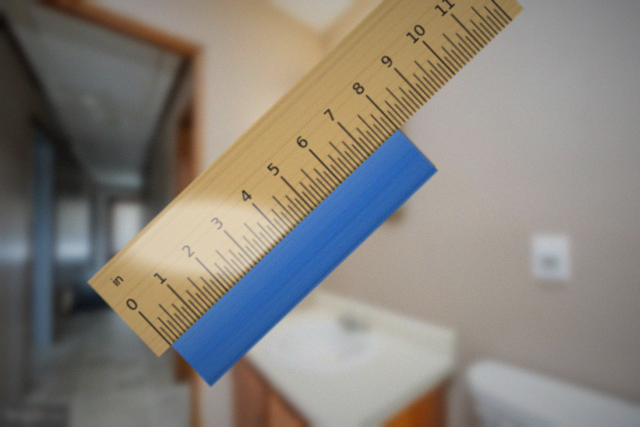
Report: 8; in
